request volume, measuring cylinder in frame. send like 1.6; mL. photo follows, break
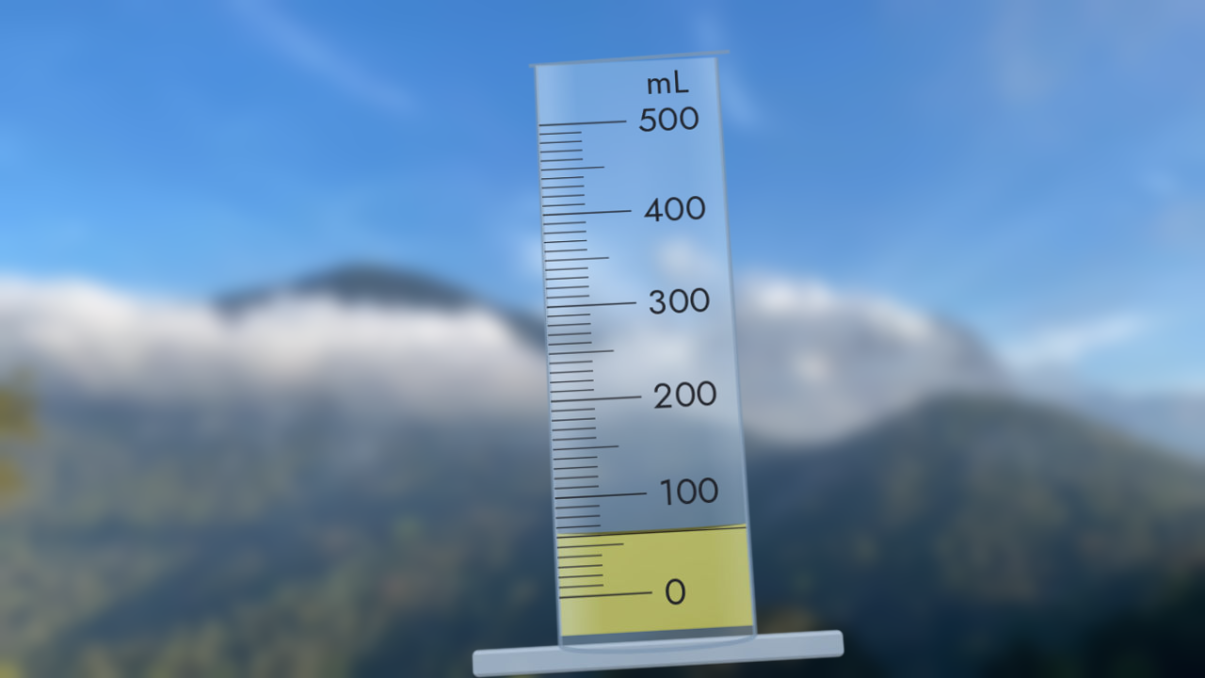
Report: 60; mL
